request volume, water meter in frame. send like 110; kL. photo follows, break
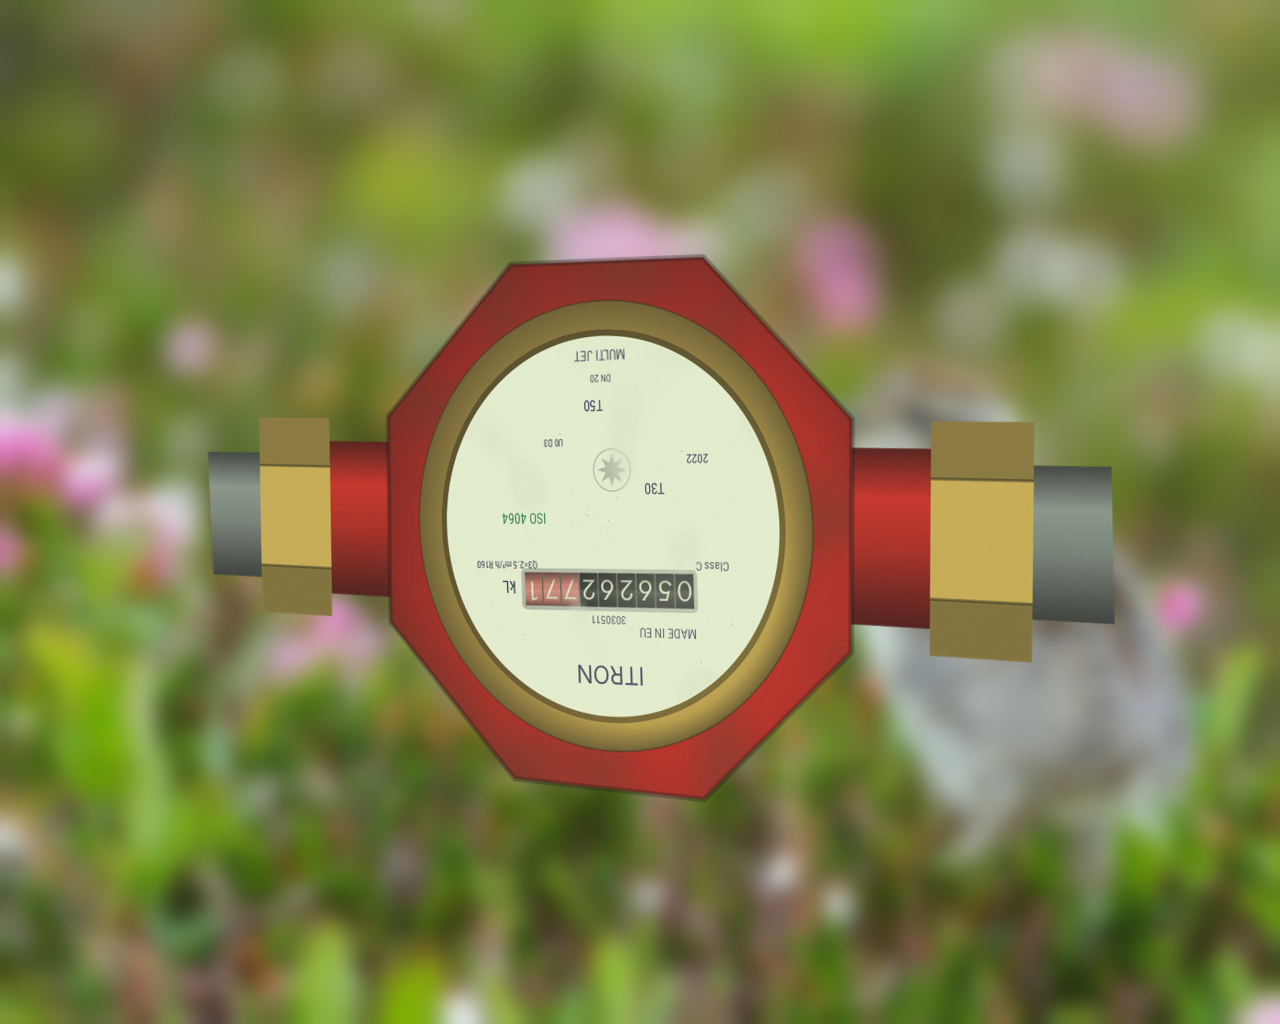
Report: 56262.771; kL
